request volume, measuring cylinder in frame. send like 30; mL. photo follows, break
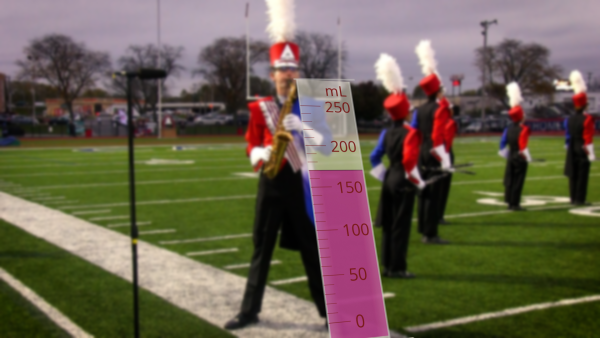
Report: 170; mL
